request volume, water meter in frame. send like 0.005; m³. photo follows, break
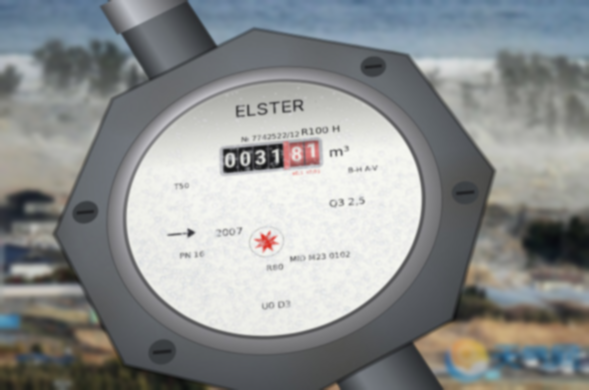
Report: 31.81; m³
